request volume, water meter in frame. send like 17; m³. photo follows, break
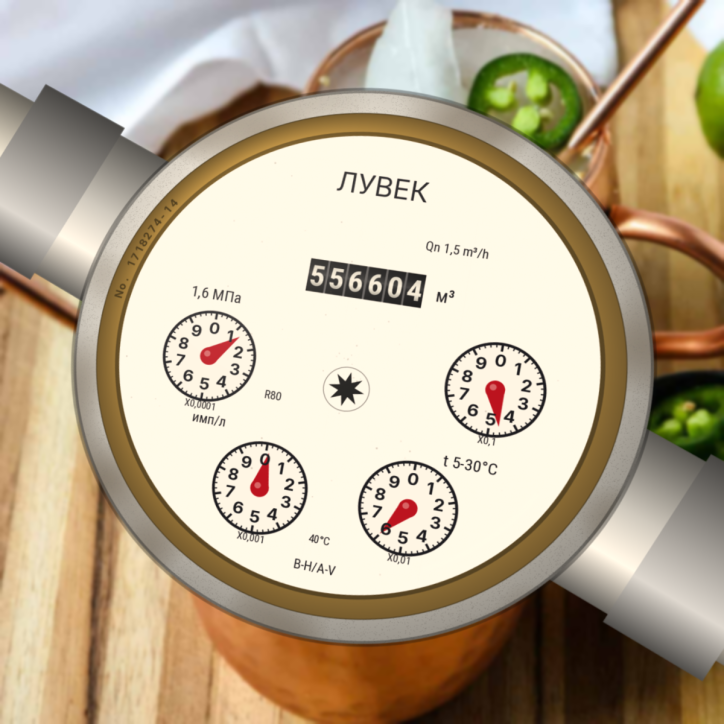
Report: 556604.4601; m³
